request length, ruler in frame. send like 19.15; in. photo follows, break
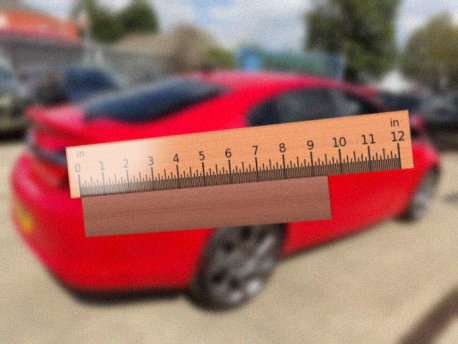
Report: 9.5; in
